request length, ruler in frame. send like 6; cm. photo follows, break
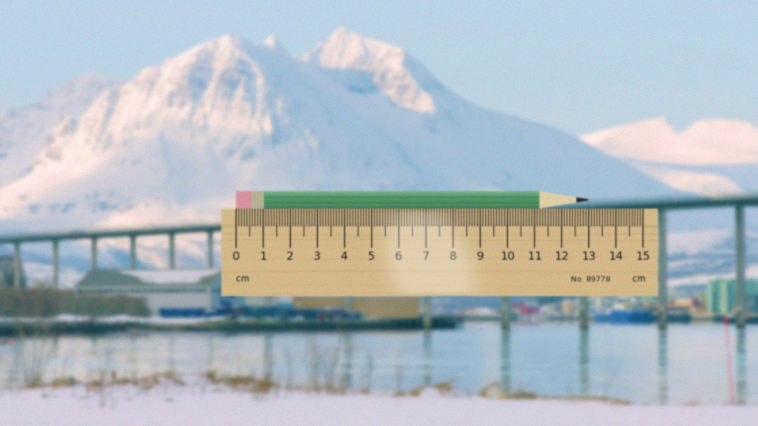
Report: 13; cm
